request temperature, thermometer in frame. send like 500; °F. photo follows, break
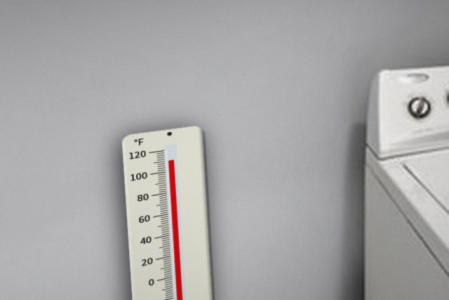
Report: 110; °F
